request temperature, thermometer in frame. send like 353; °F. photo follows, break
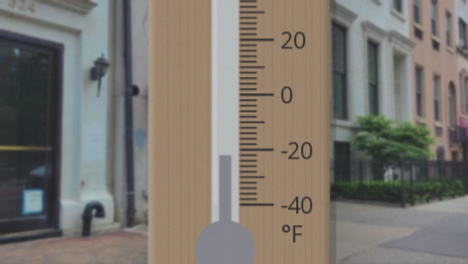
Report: -22; °F
